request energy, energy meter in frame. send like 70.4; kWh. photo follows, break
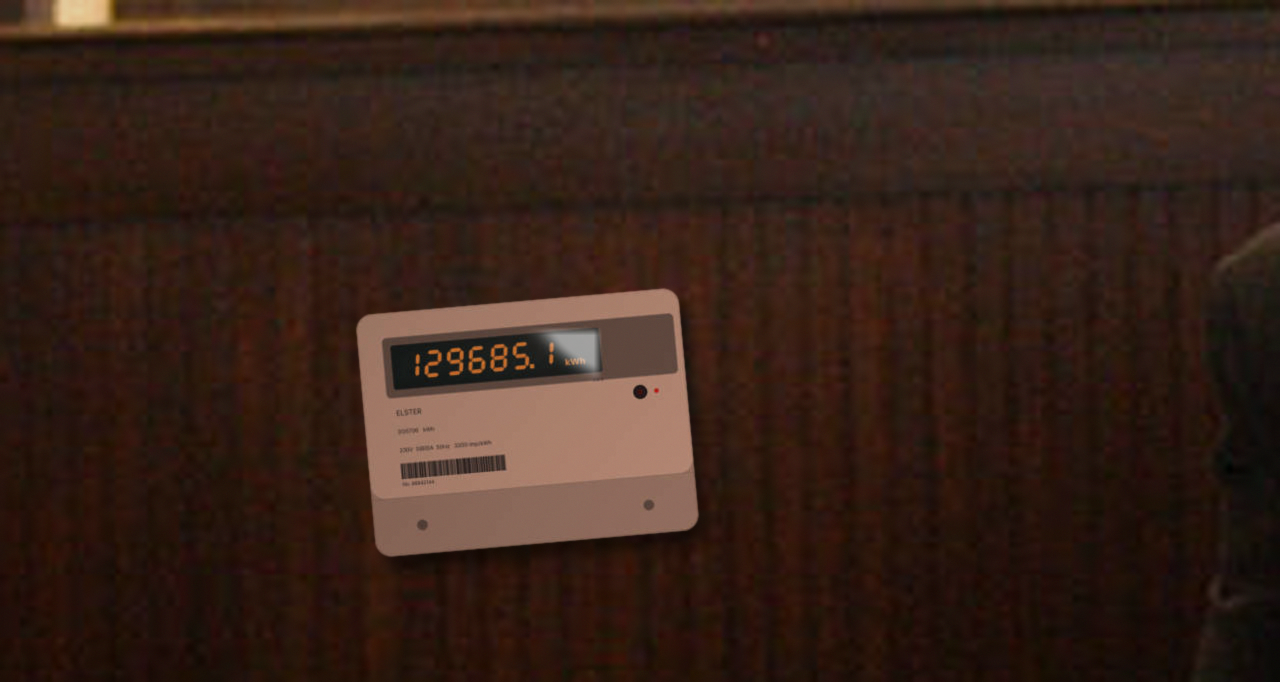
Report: 129685.1; kWh
